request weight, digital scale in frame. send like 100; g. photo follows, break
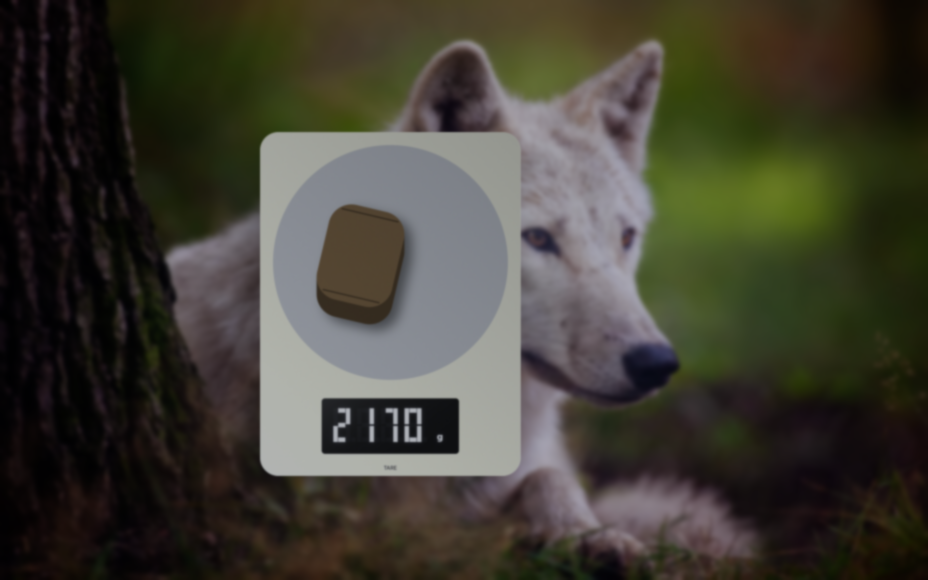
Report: 2170; g
